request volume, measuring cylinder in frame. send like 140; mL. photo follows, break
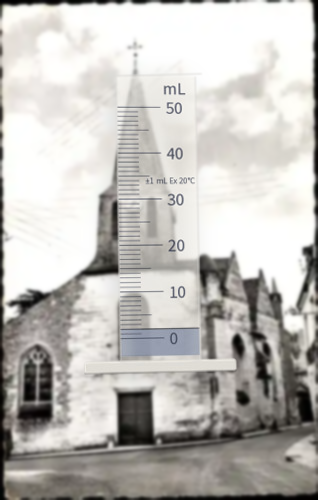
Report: 2; mL
